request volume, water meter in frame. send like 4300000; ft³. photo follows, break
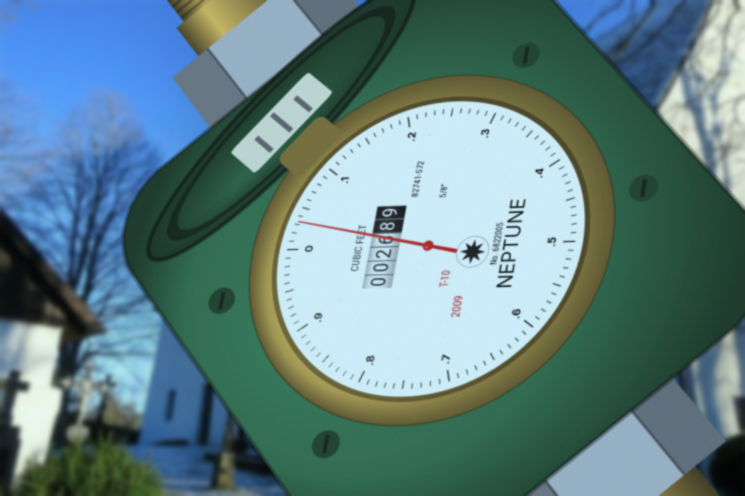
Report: 2689.03; ft³
